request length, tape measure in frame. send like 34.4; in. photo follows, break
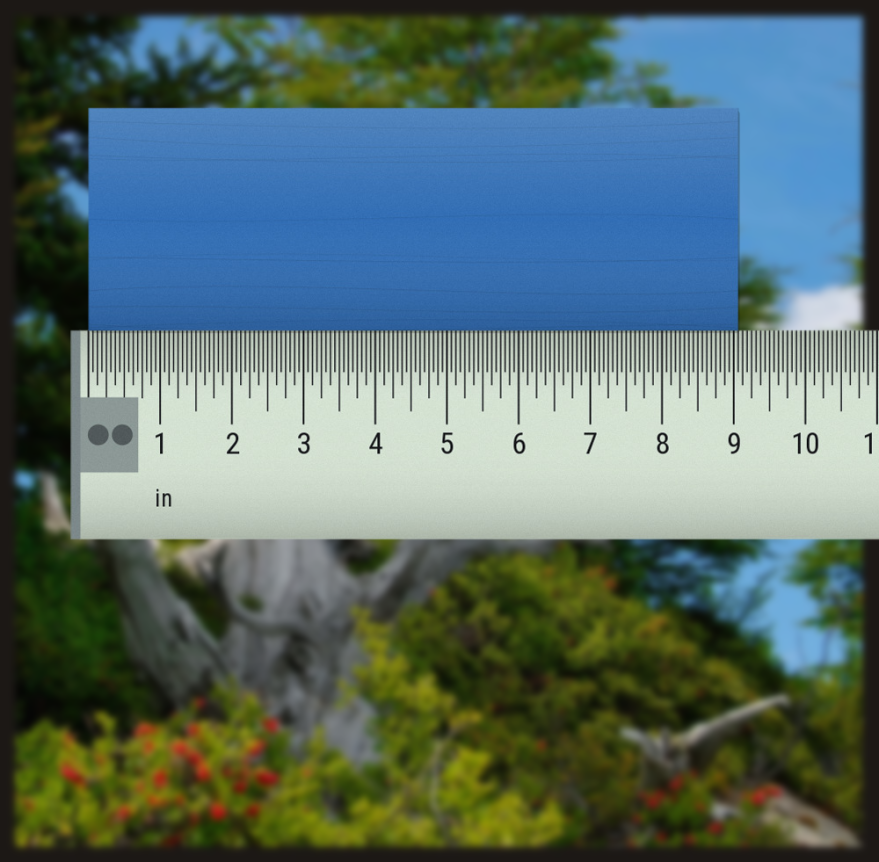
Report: 9.0625; in
